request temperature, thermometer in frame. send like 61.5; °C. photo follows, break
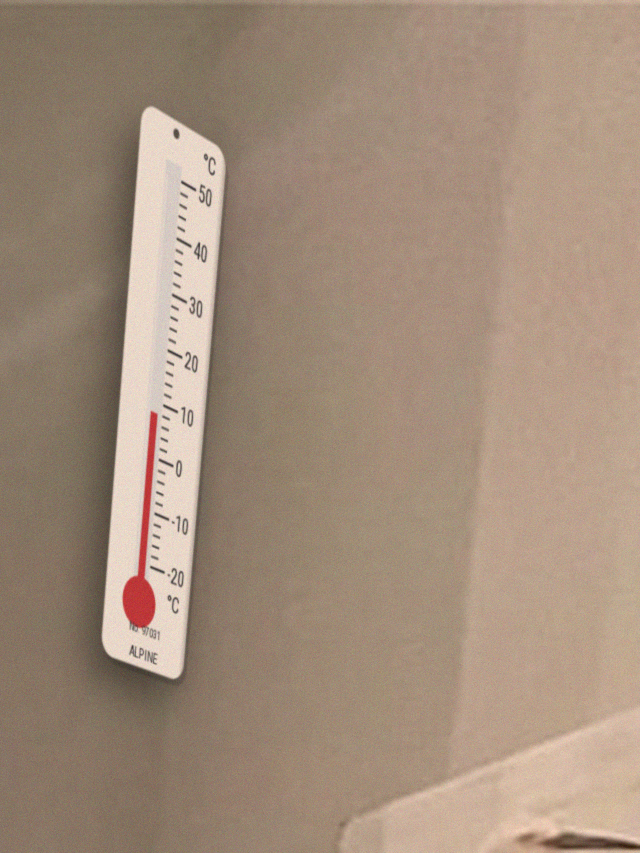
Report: 8; °C
